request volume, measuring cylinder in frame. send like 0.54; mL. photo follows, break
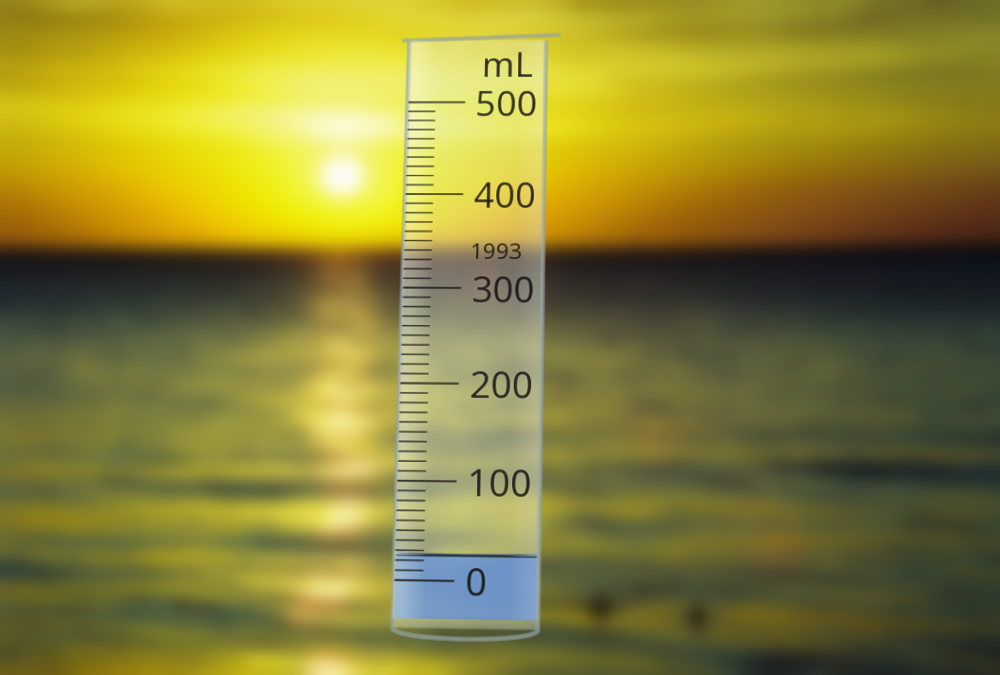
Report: 25; mL
